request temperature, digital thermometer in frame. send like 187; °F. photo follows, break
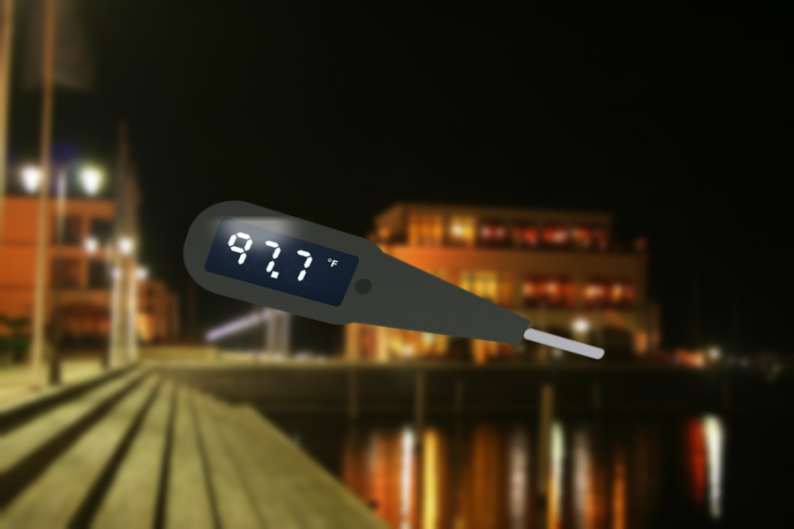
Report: 97.7; °F
